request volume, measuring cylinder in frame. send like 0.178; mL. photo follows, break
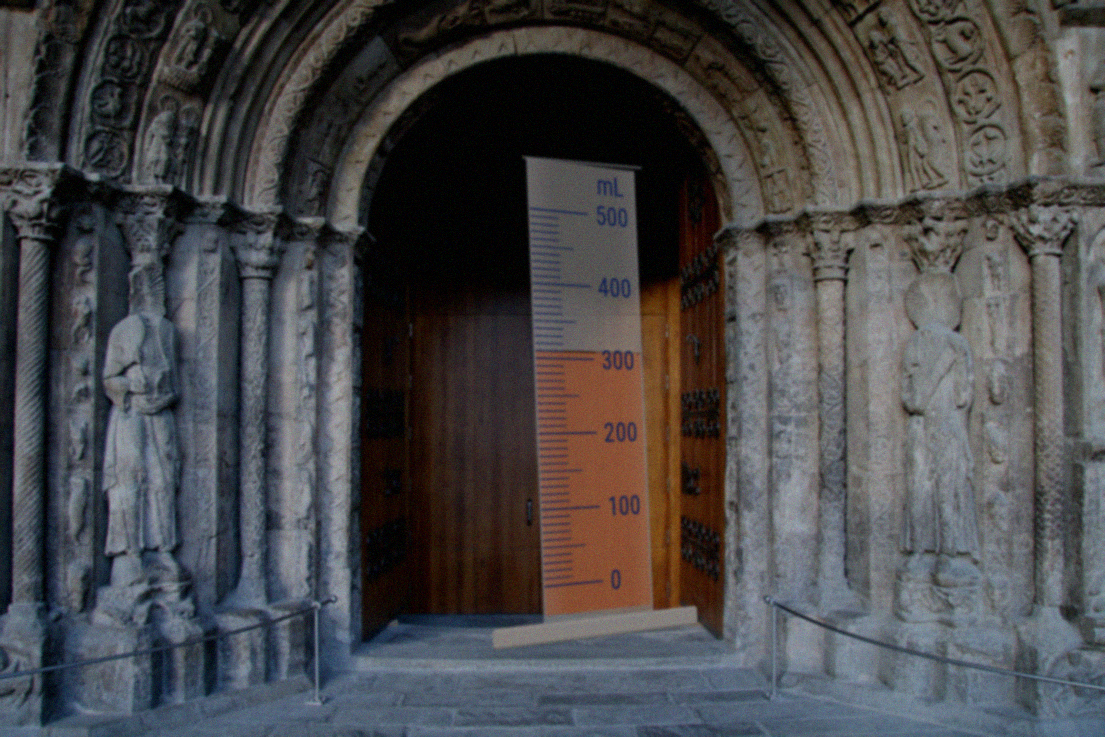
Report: 310; mL
